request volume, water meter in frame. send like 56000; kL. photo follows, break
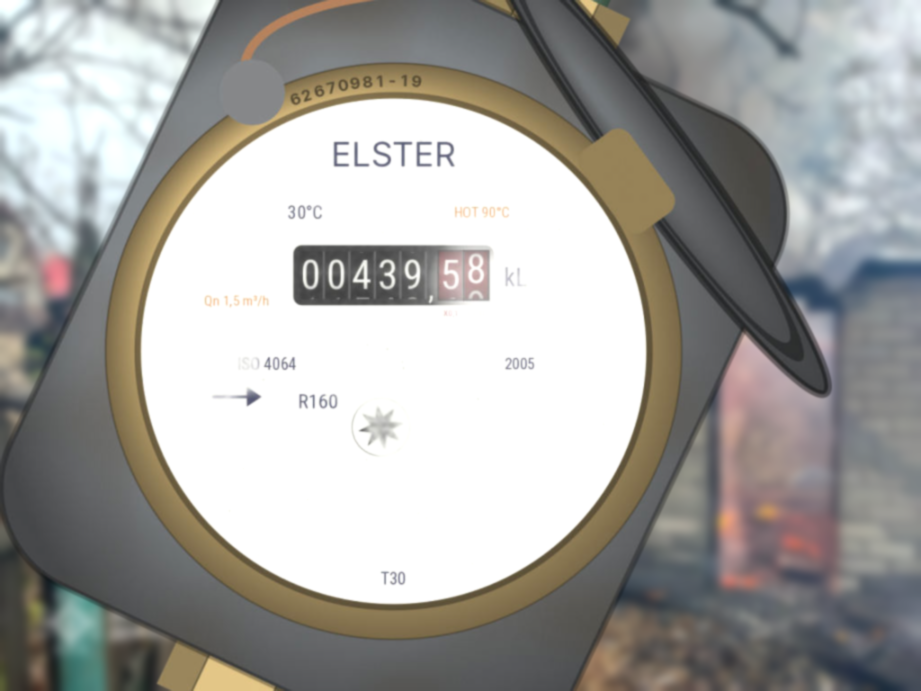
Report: 439.58; kL
